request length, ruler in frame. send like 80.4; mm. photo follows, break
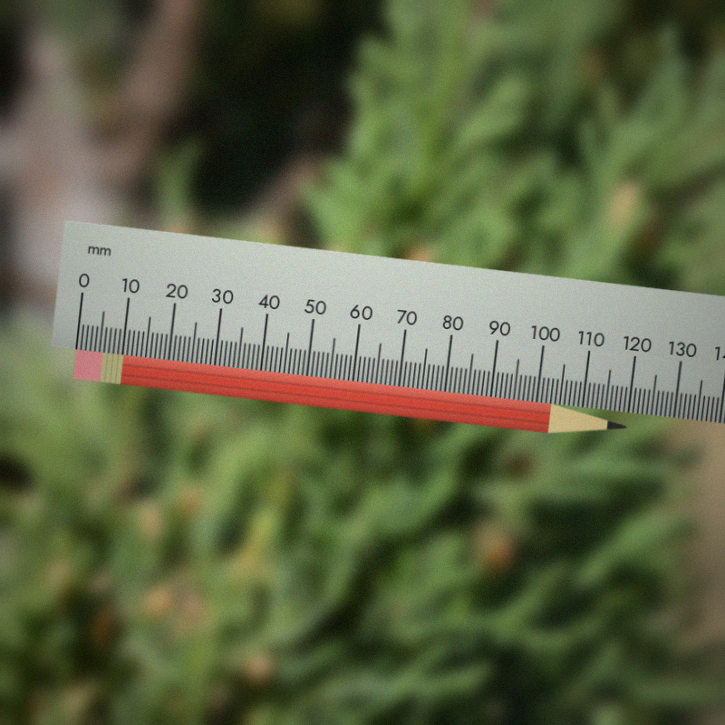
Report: 120; mm
